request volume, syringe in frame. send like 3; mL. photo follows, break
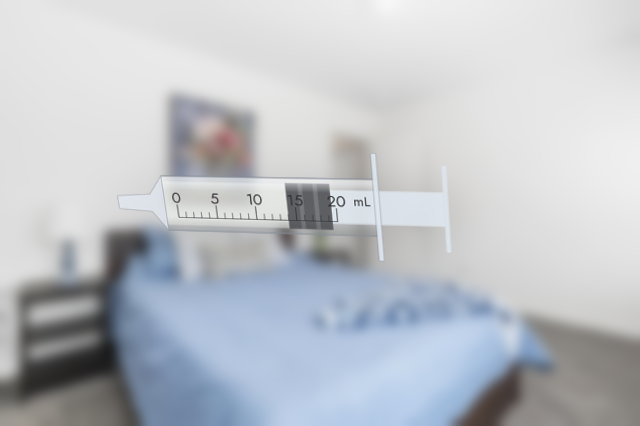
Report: 14; mL
